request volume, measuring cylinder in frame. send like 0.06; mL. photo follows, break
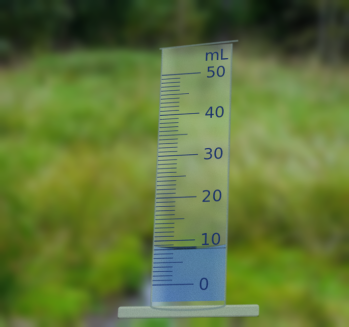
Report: 8; mL
